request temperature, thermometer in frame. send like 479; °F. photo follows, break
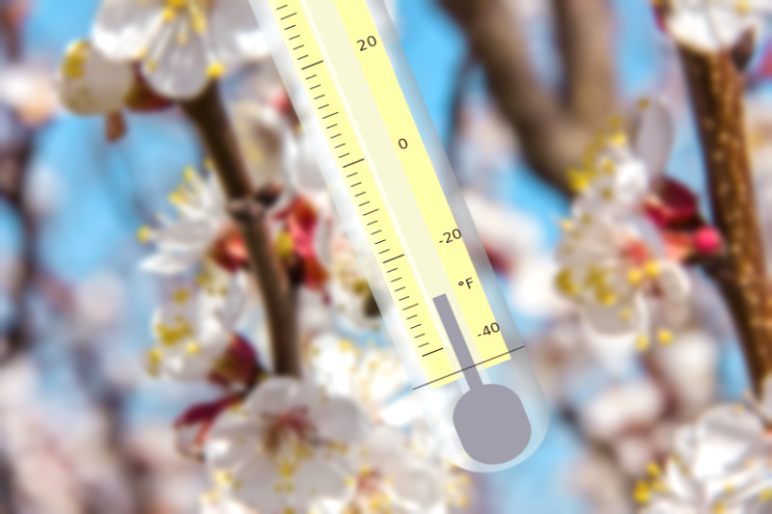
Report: -30; °F
